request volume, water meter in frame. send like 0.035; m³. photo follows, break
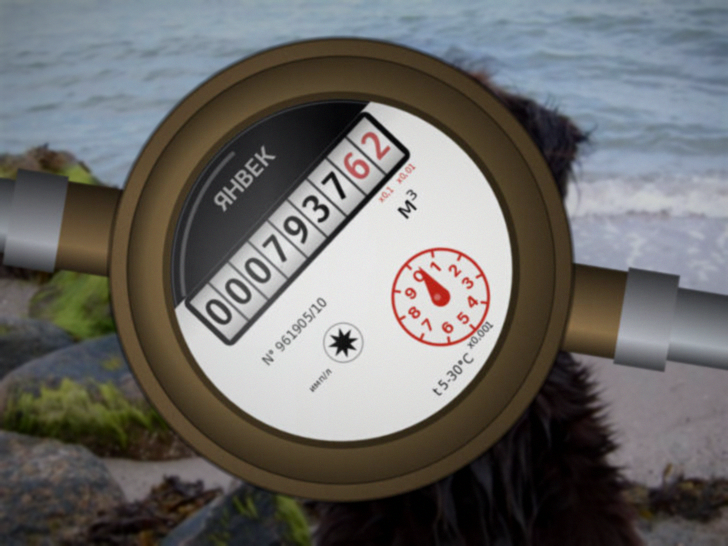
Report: 7937.620; m³
